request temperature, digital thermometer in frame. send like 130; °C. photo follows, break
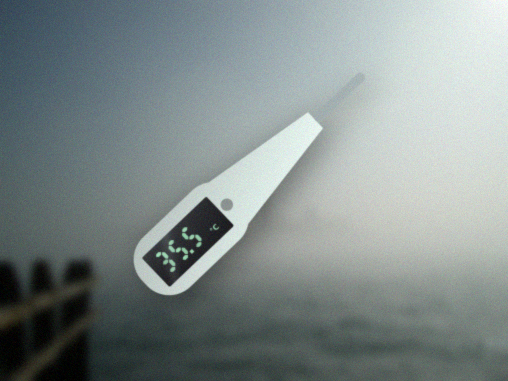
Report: 35.5; °C
